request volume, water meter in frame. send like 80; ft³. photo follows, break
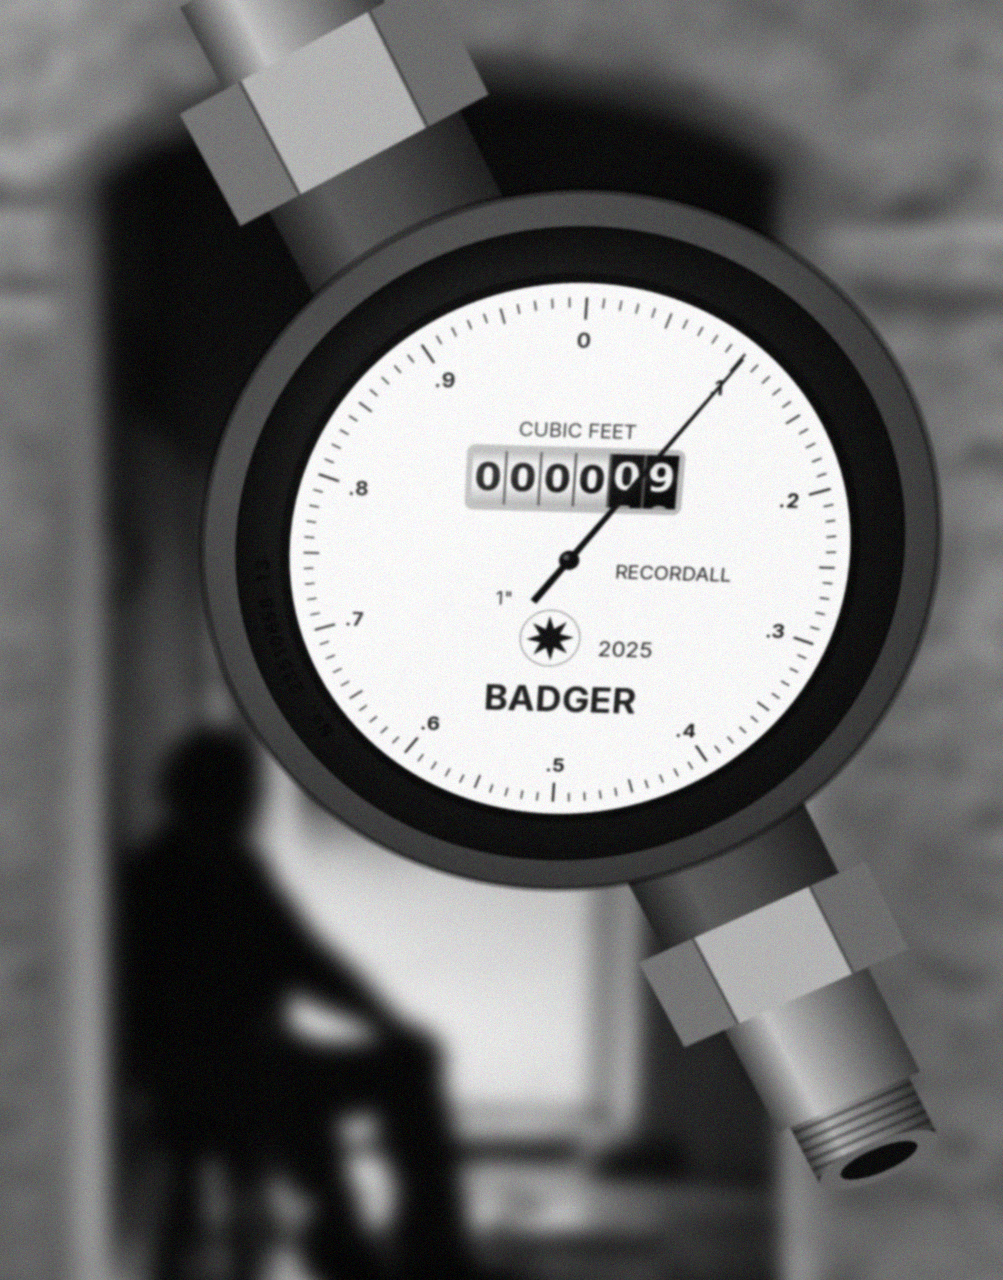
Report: 9.10; ft³
